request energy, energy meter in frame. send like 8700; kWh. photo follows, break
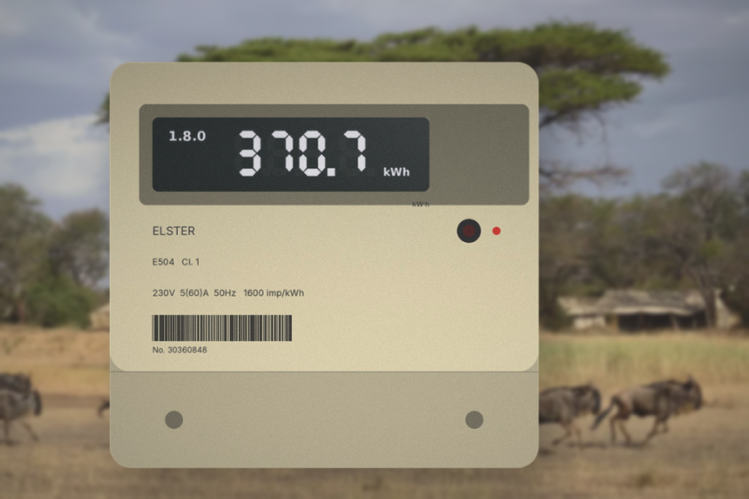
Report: 370.7; kWh
